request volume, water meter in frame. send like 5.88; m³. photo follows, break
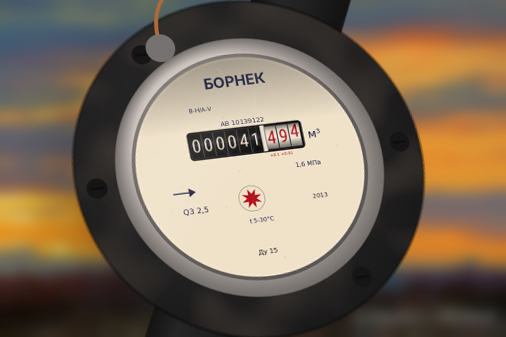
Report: 41.494; m³
